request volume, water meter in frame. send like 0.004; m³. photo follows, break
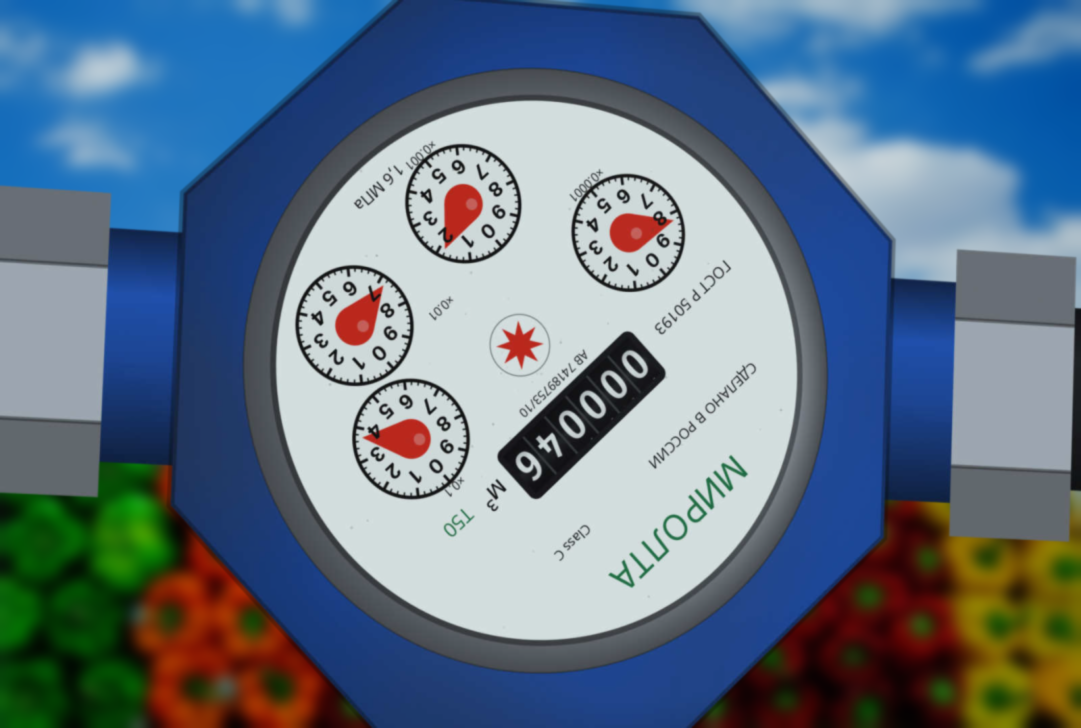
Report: 46.3718; m³
